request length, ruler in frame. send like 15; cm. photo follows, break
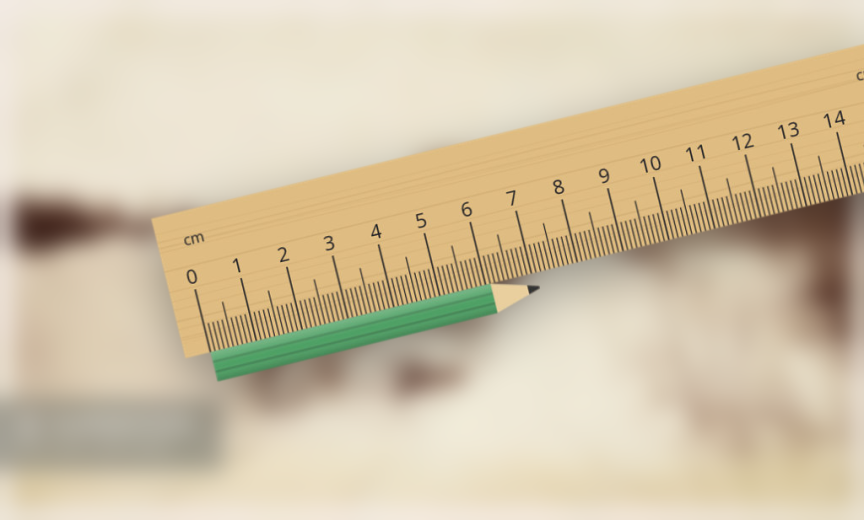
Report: 7.1; cm
